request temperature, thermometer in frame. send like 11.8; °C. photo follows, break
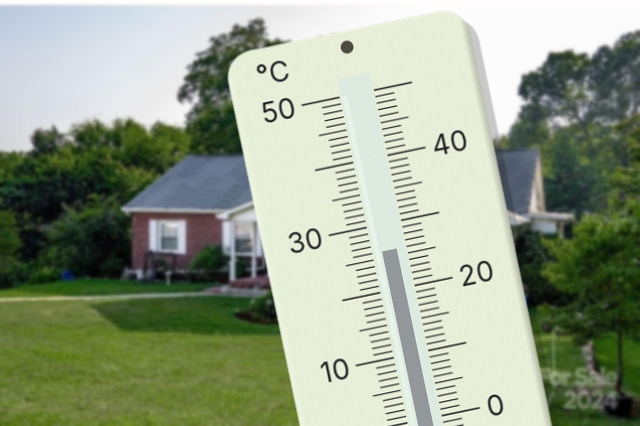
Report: 26; °C
